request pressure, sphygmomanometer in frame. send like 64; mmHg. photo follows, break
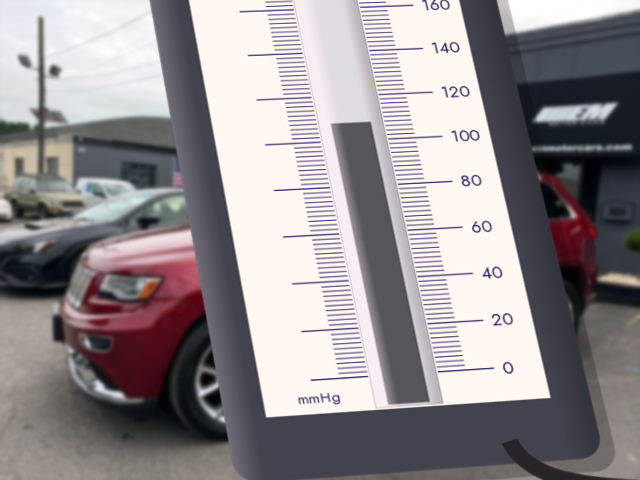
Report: 108; mmHg
